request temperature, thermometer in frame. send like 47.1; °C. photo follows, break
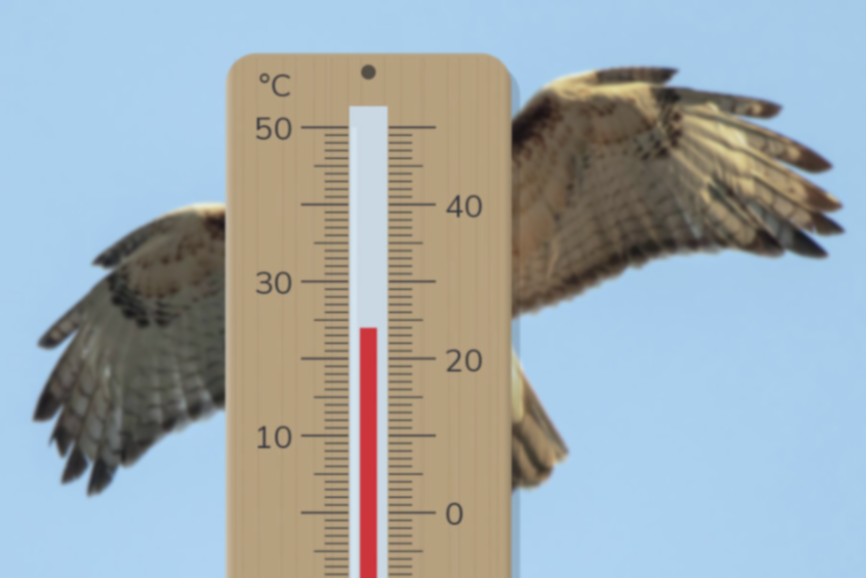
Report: 24; °C
